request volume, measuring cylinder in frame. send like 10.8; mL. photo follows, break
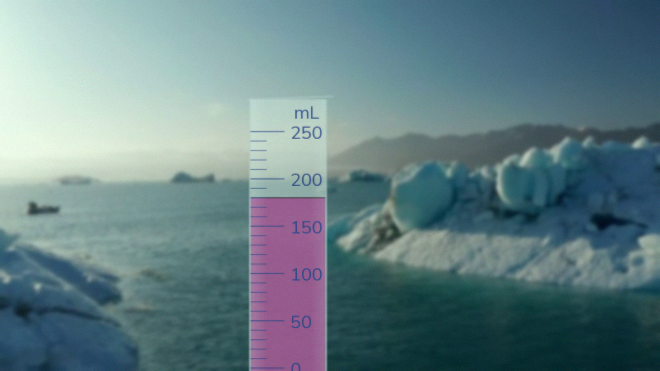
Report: 180; mL
